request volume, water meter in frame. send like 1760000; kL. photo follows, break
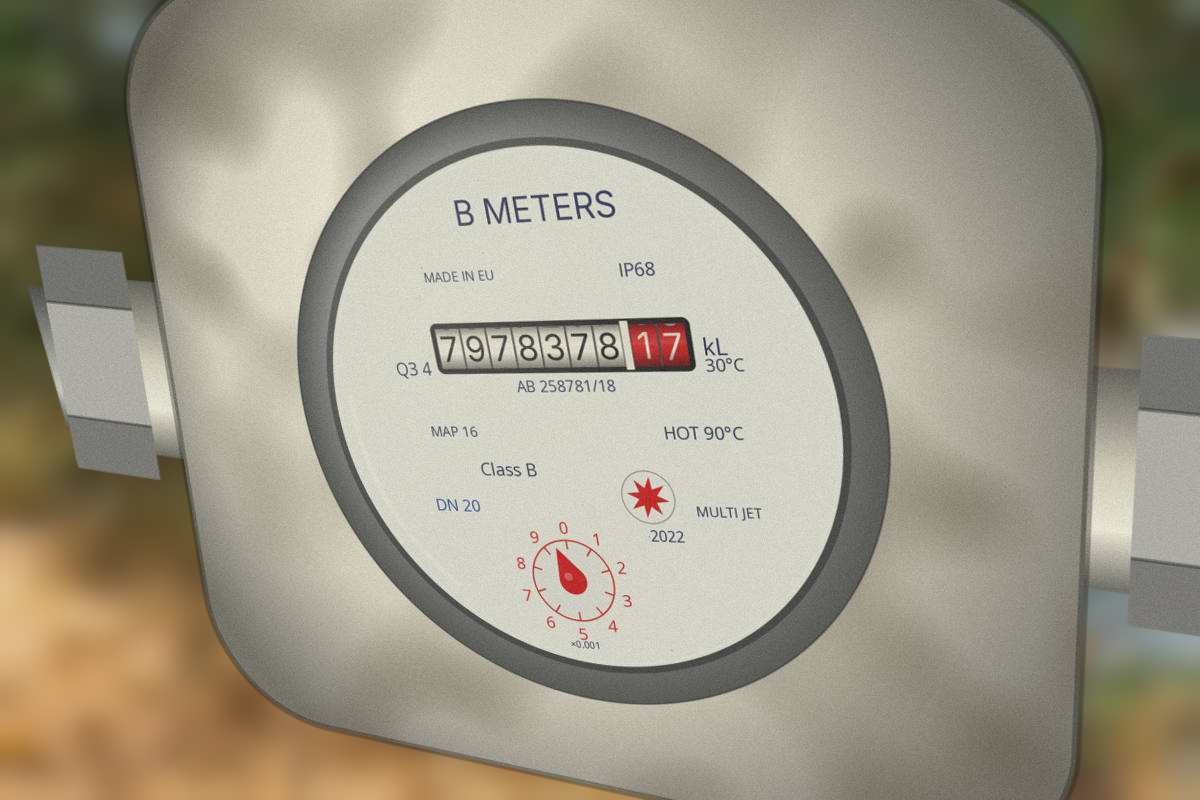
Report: 7978378.169; kL
